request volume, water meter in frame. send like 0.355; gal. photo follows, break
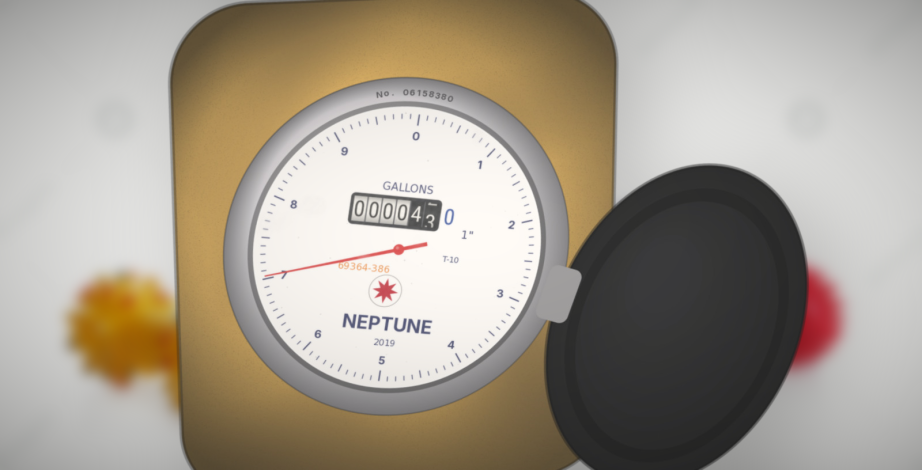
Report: 427.0; gal
